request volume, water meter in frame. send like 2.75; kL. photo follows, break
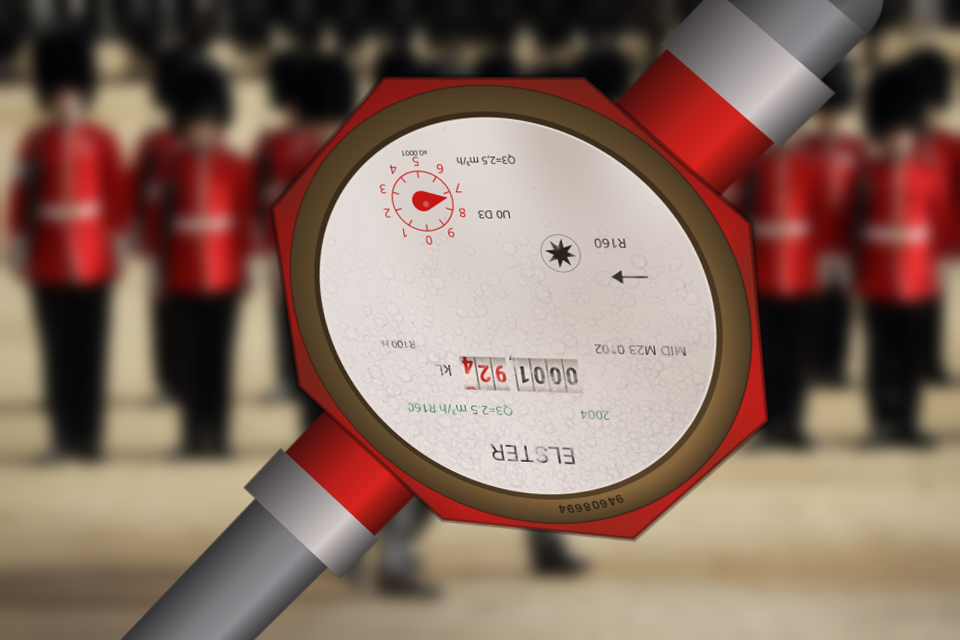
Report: 1.9237; kL
